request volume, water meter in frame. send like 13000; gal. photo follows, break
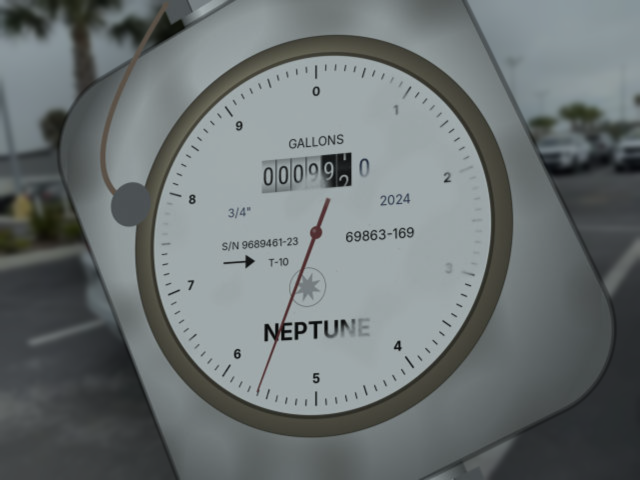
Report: 9915.6; gal
